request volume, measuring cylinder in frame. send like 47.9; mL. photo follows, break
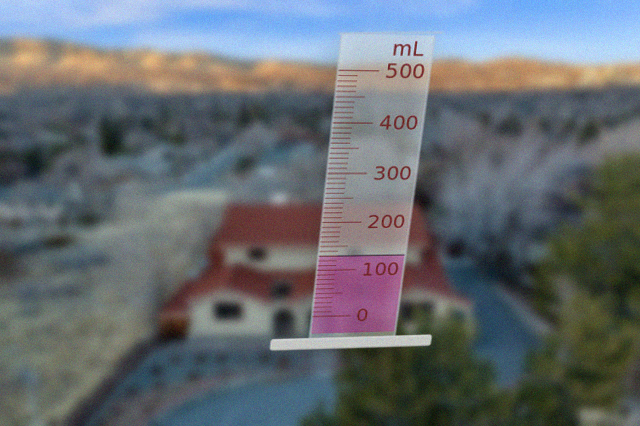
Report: 130; mL
